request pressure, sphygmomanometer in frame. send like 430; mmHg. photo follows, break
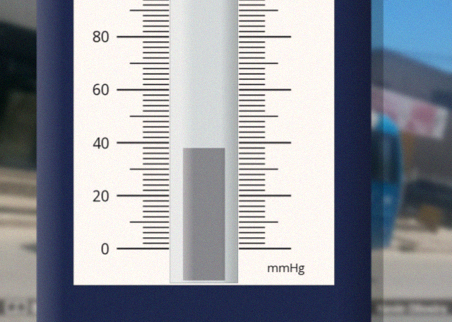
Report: 38; mmHg
